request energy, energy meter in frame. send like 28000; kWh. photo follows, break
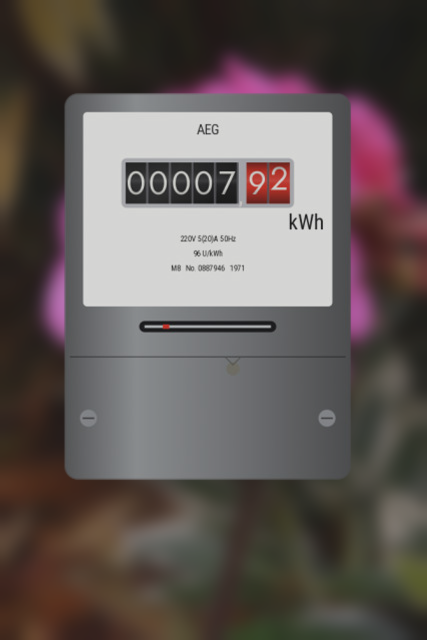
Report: 7.92; kWh
